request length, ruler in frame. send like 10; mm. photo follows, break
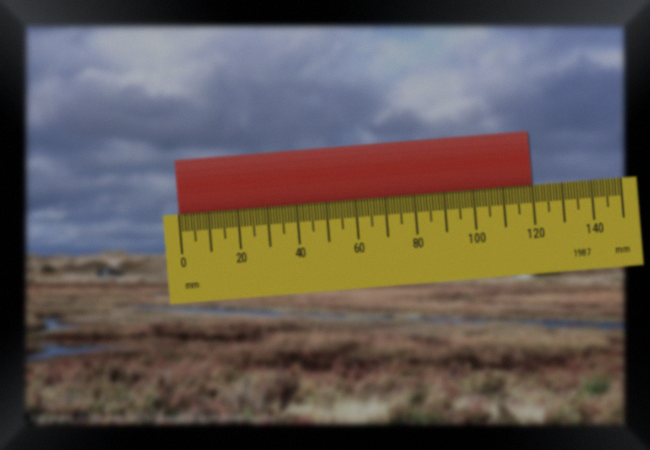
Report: 120; mm
